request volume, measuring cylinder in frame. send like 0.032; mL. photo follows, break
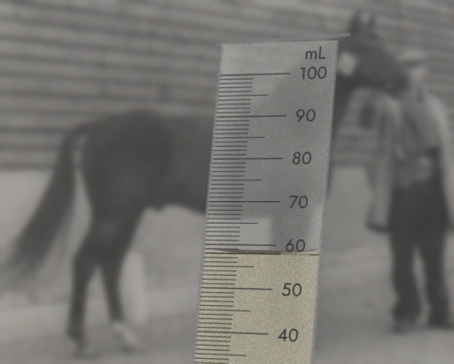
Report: 58; mL
